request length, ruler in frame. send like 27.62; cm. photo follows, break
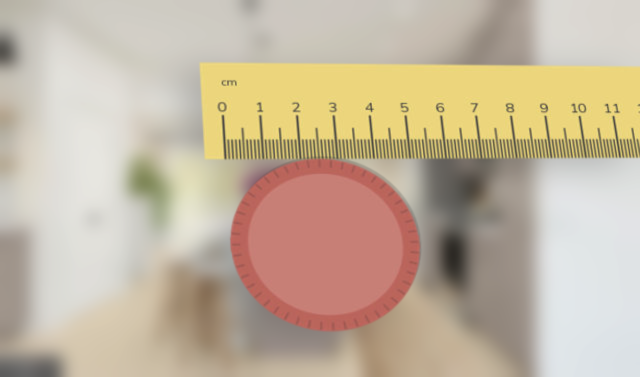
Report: 5; cm
